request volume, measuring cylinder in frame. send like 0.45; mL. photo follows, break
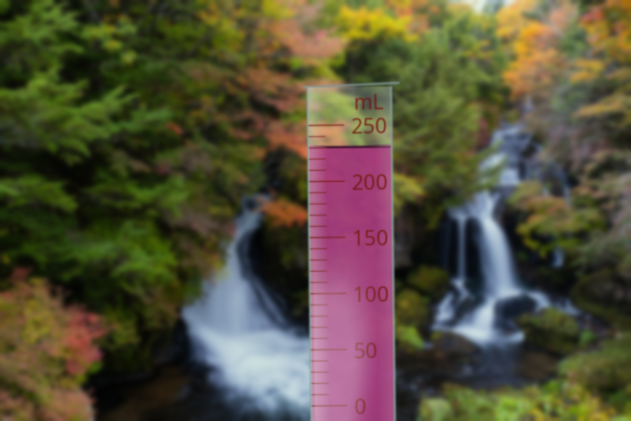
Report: 230; mL
